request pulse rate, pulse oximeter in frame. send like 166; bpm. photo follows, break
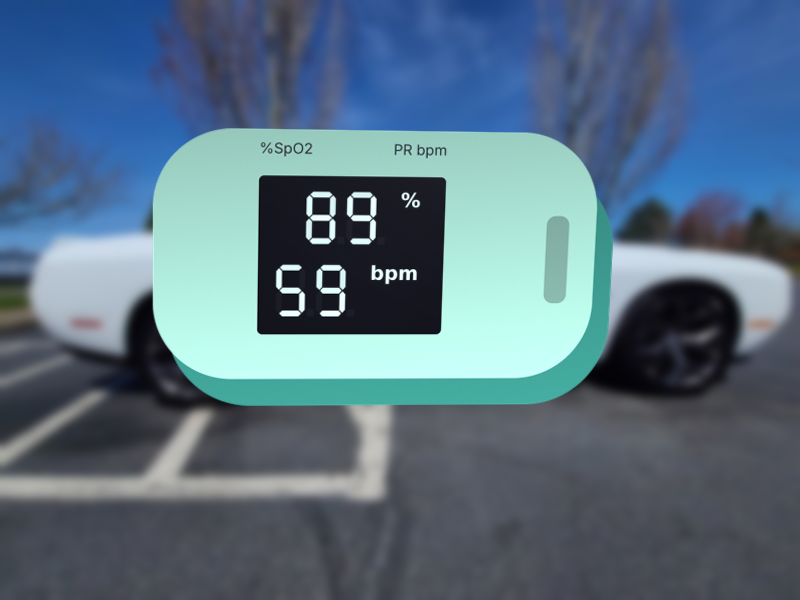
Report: 59; bpm
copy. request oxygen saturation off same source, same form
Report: 89; %
